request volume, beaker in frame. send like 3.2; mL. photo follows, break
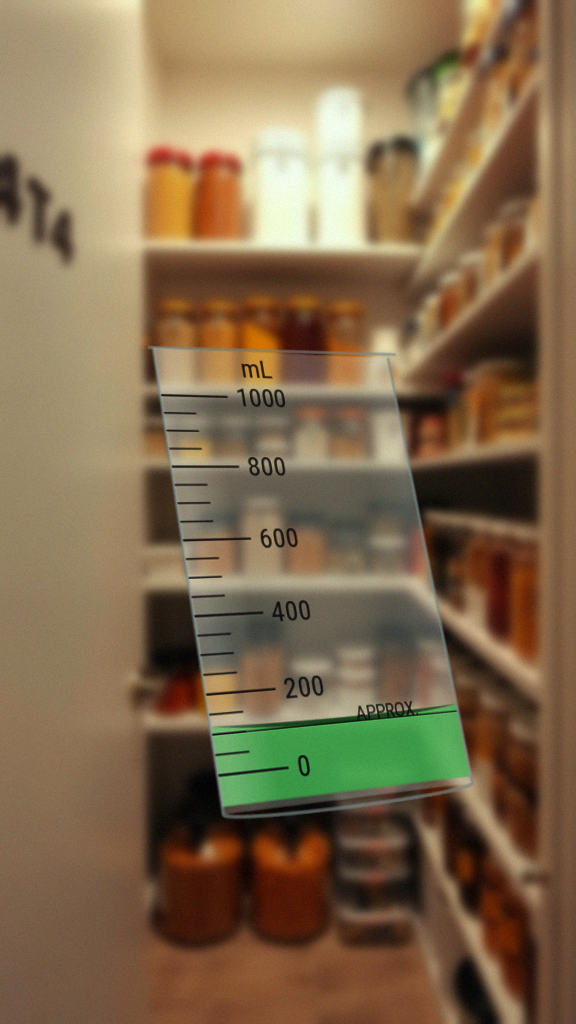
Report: 100; mL
